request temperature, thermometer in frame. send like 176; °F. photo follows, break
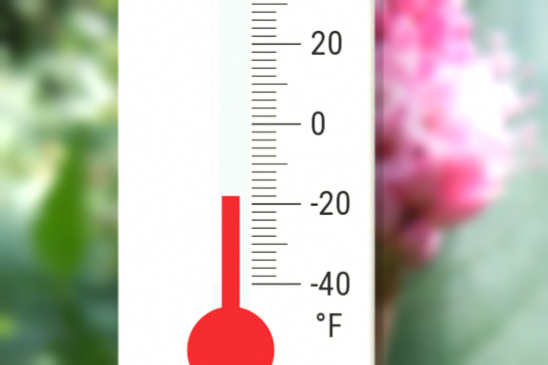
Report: -18; °F
